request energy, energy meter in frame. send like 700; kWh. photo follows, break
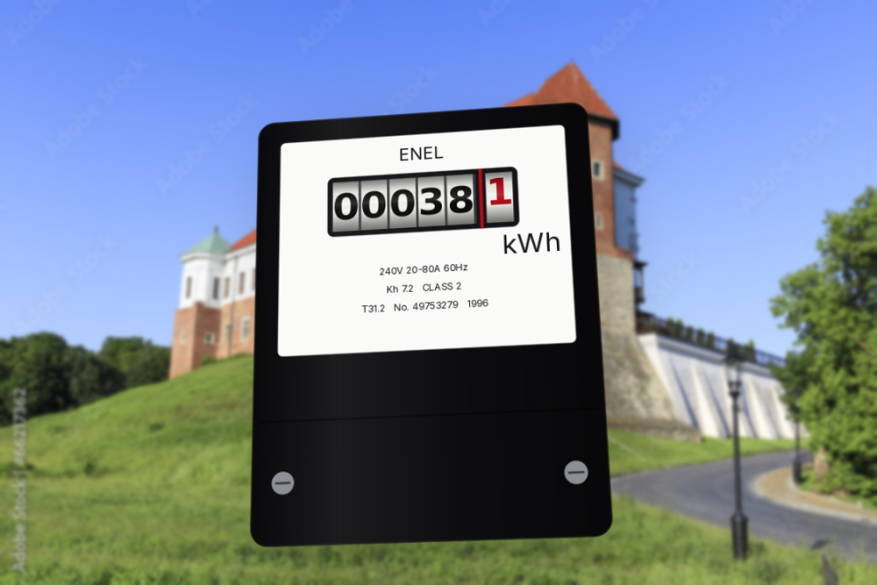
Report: 38.1; kWh
